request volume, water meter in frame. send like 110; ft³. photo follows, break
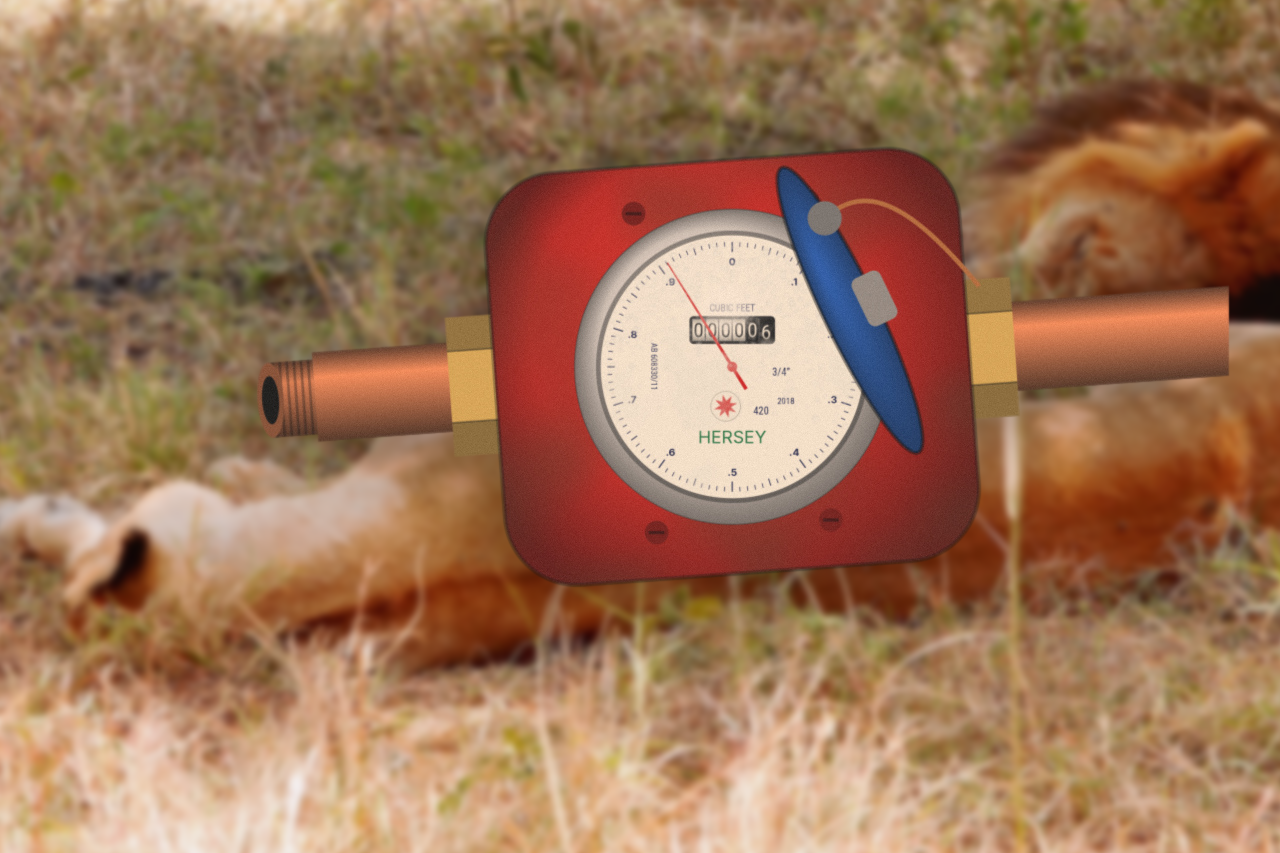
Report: 5.91; ft³
